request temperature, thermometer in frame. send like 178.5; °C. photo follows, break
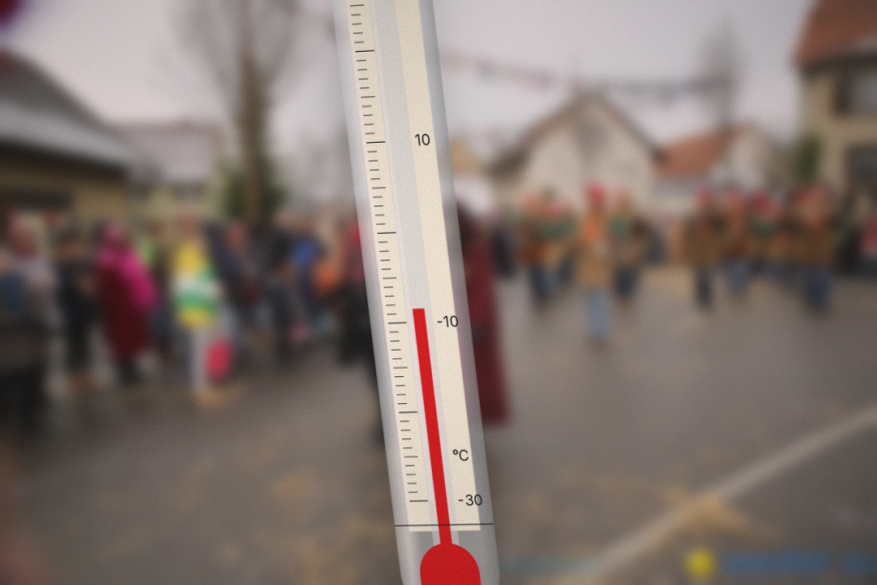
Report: -8.5; °C
